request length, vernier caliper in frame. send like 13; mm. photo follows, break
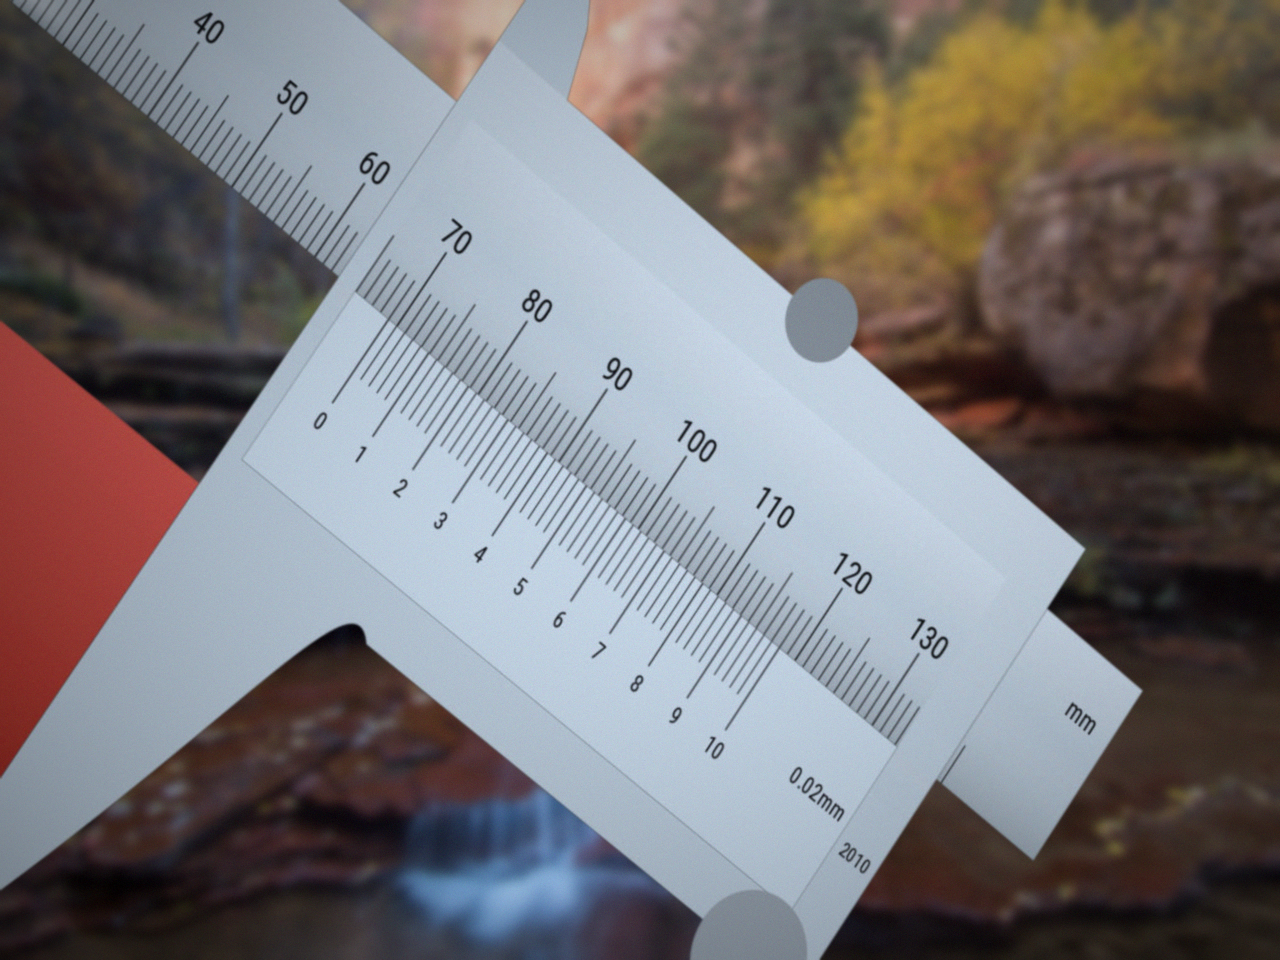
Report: 69.0; mm
